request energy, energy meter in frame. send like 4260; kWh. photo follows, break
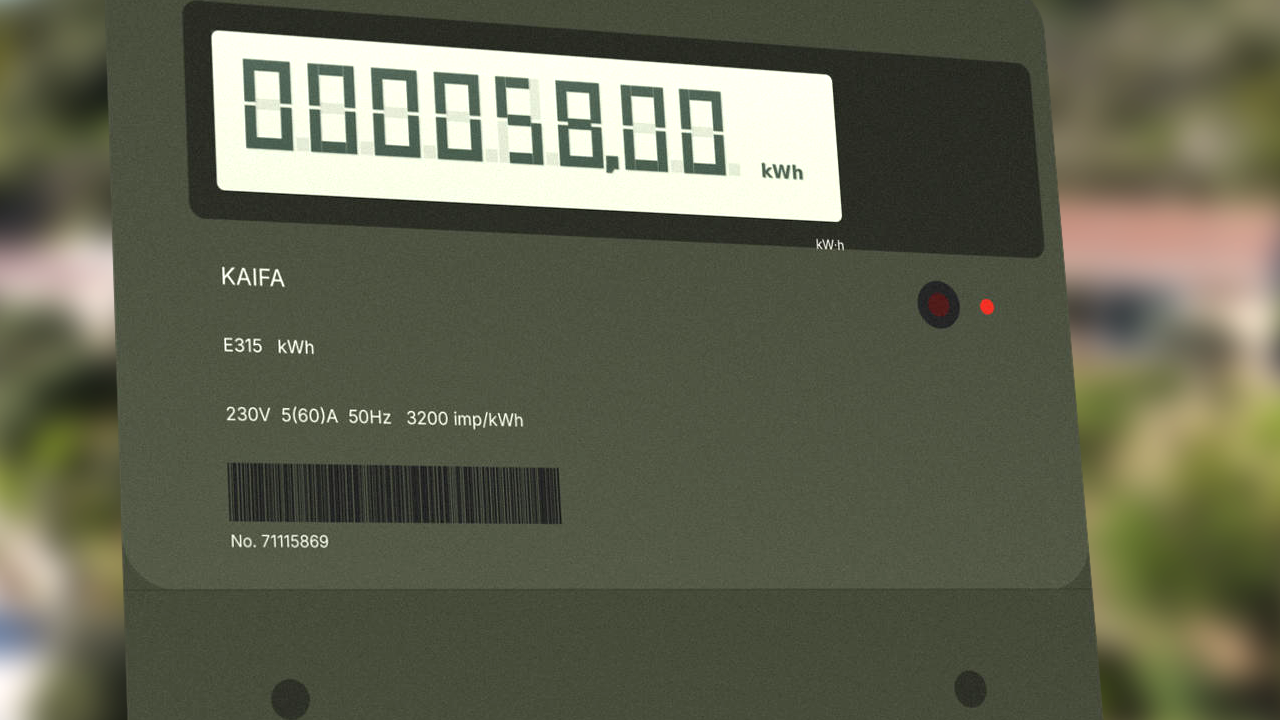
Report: 58.00; kWh
